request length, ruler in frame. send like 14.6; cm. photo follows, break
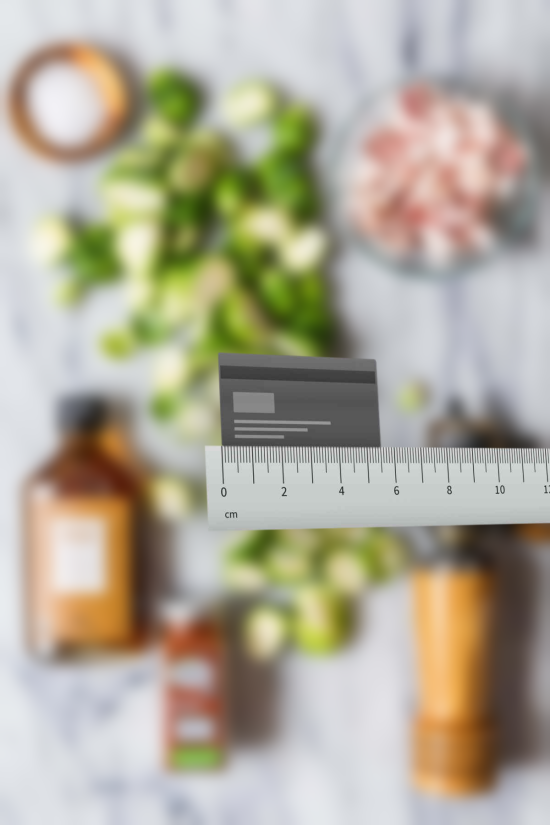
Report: 5.5; cm
